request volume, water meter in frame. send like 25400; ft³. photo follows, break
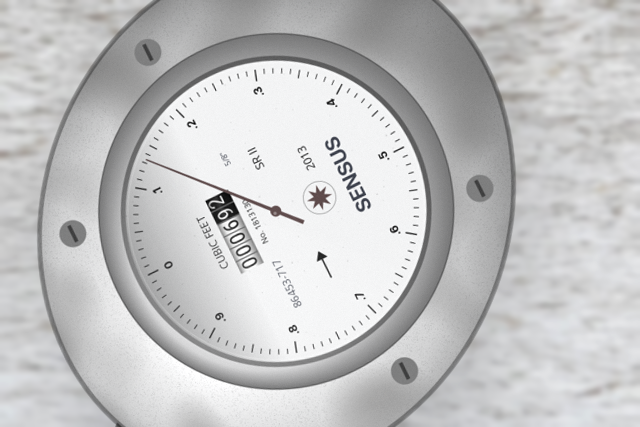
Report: 692.13; ft³
